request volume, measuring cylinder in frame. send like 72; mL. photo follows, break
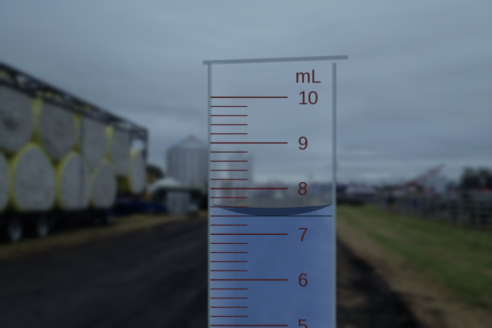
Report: 7.4; mL
